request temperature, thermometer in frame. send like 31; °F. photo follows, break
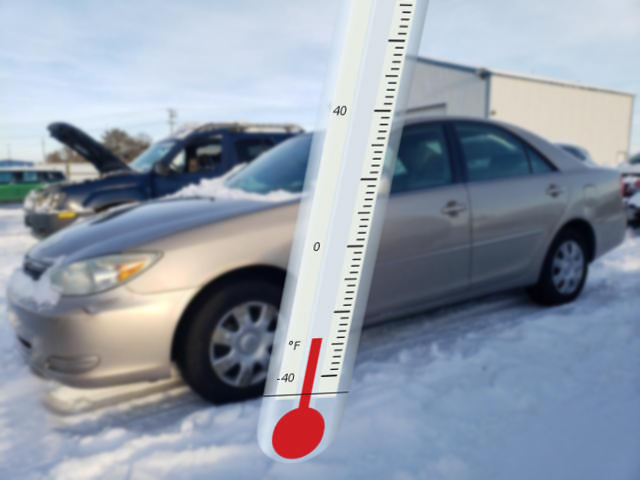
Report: -28; °F
